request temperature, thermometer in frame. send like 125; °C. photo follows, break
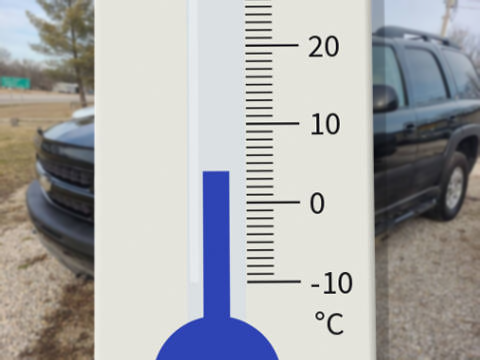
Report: 4; °C
